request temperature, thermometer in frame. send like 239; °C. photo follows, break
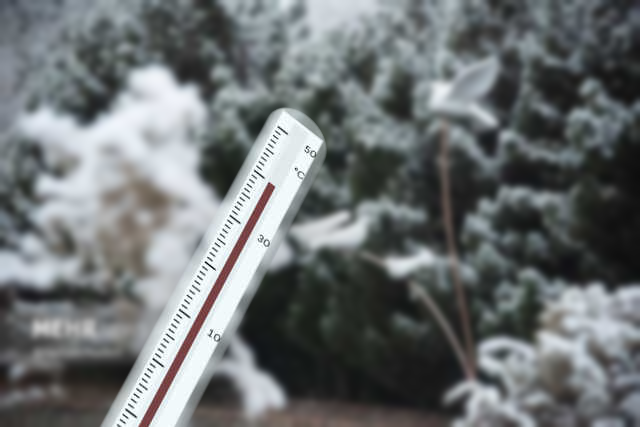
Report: 40; °C
